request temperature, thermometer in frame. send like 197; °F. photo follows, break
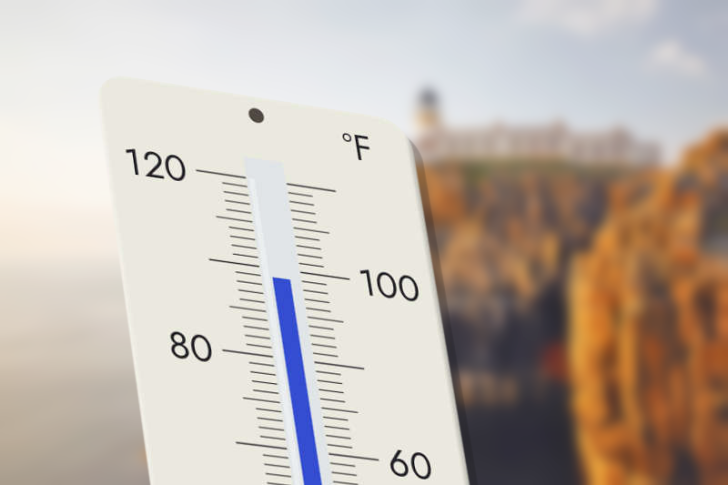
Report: 98; °F
